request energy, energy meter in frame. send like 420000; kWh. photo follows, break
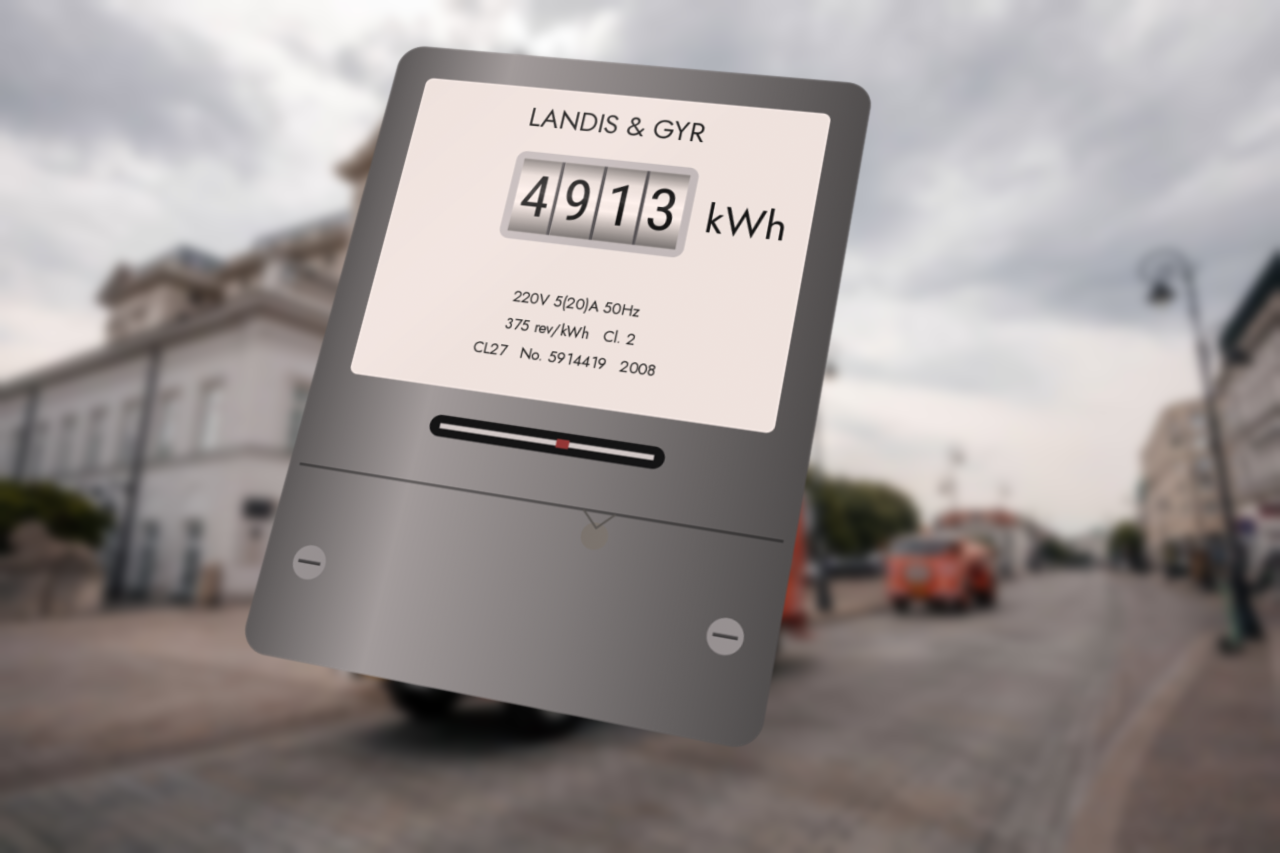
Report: 4913; kWh
